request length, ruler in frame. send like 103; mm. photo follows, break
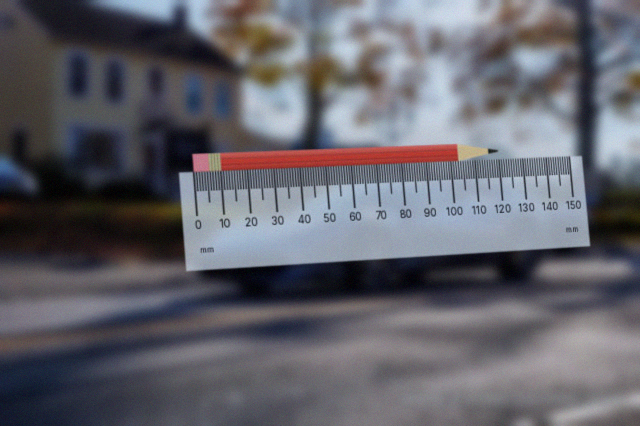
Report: 120; mm
